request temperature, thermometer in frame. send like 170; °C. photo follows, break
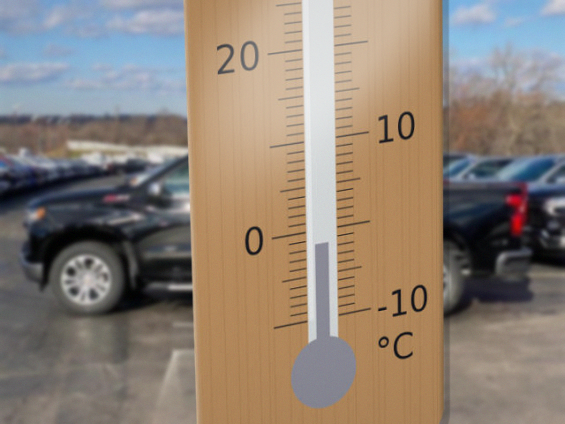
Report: -1.5; °C
